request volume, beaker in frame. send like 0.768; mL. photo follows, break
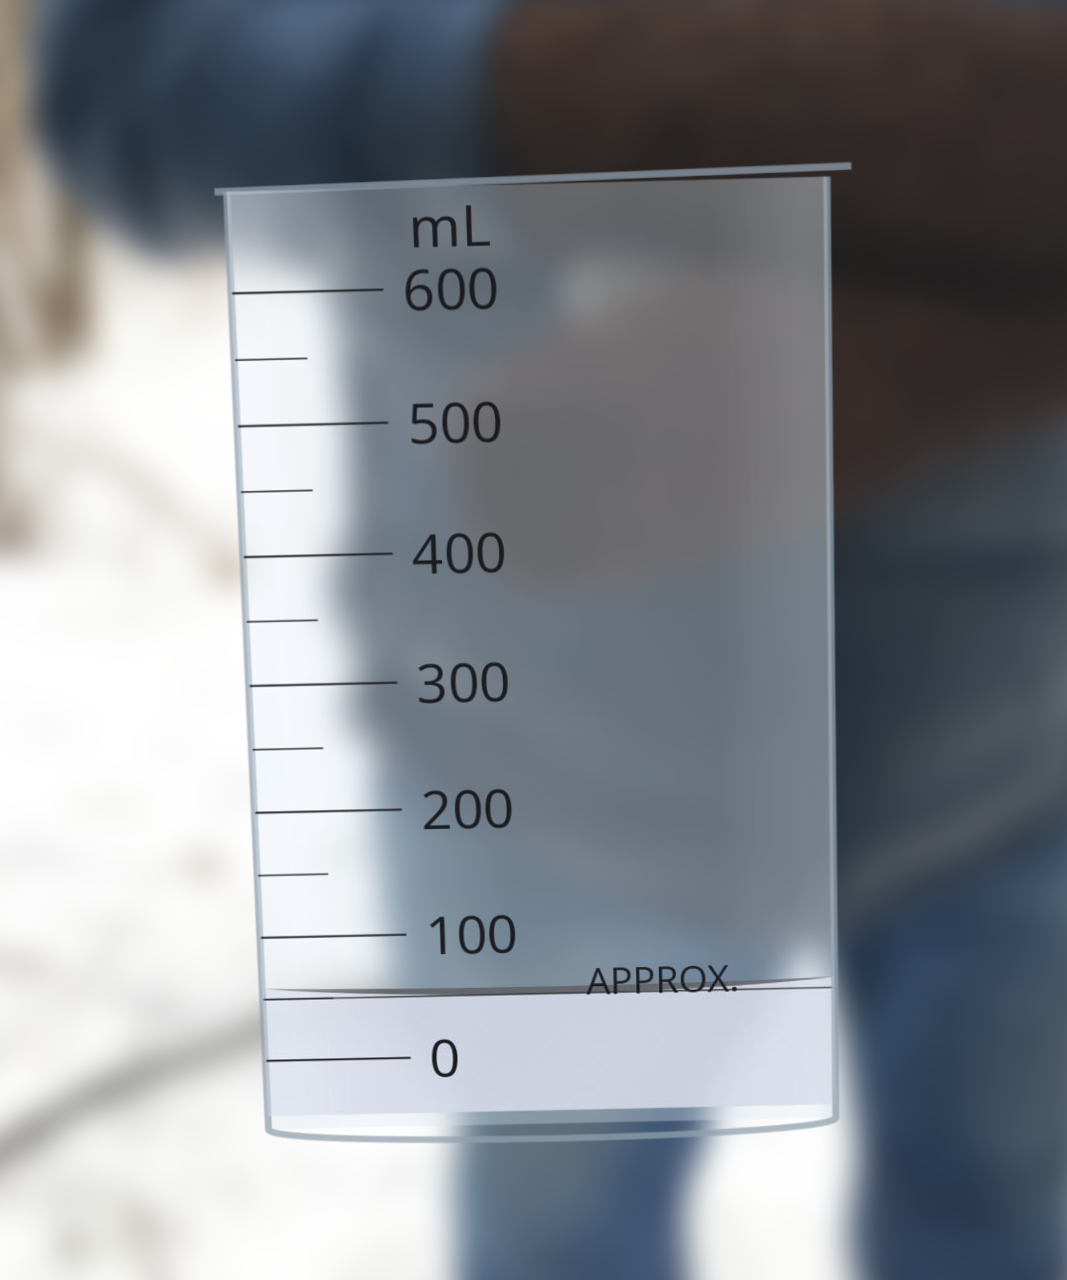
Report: 50; mL
